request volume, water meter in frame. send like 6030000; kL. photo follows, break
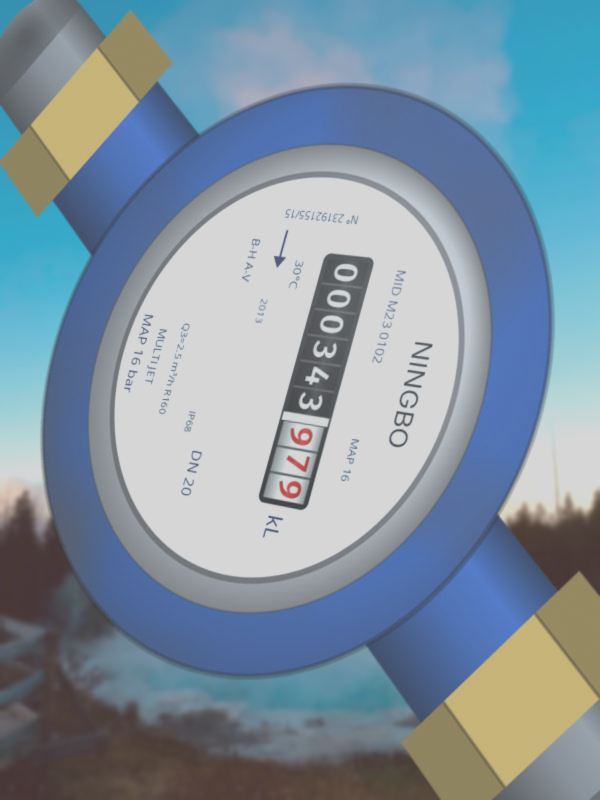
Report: 343.979; kL
